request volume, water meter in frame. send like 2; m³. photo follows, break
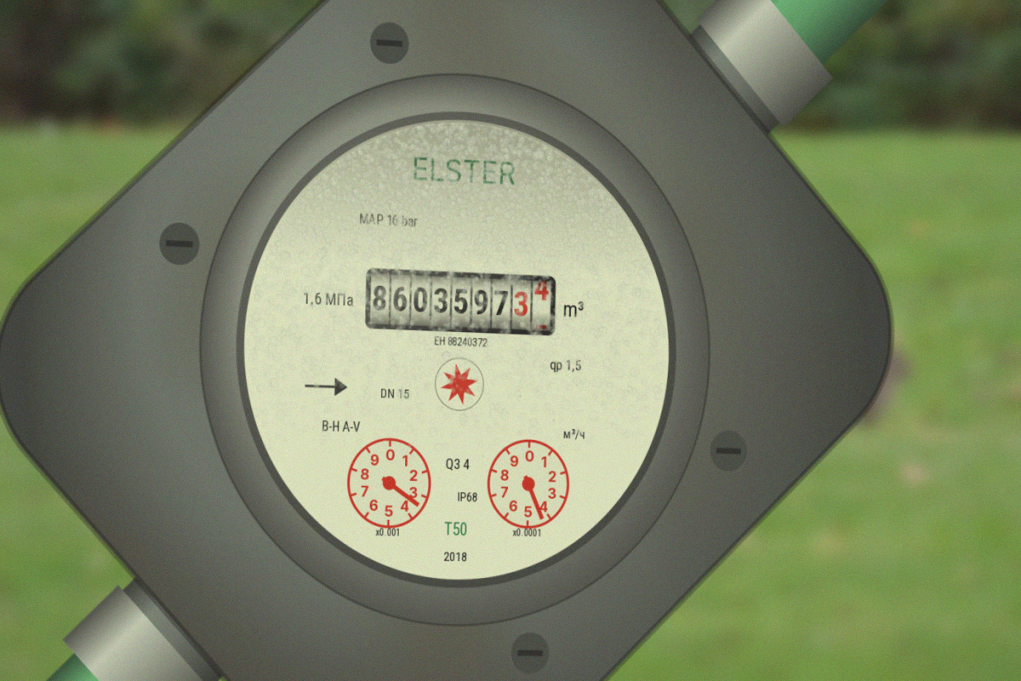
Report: 8603597.3434; m³
